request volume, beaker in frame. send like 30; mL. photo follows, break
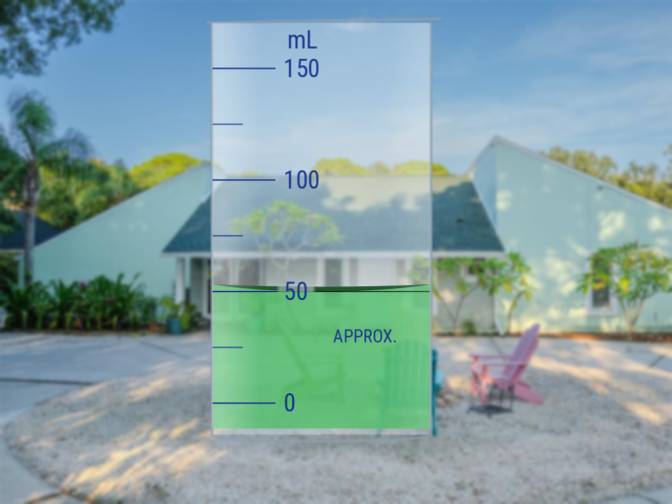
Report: 50; mL
